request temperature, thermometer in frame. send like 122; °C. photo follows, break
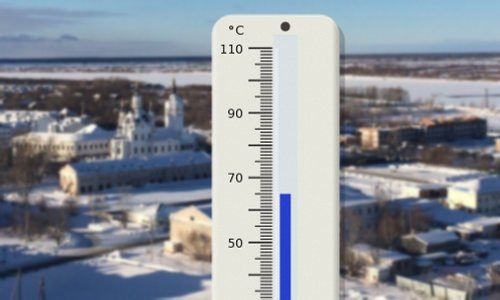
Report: 65; °C
